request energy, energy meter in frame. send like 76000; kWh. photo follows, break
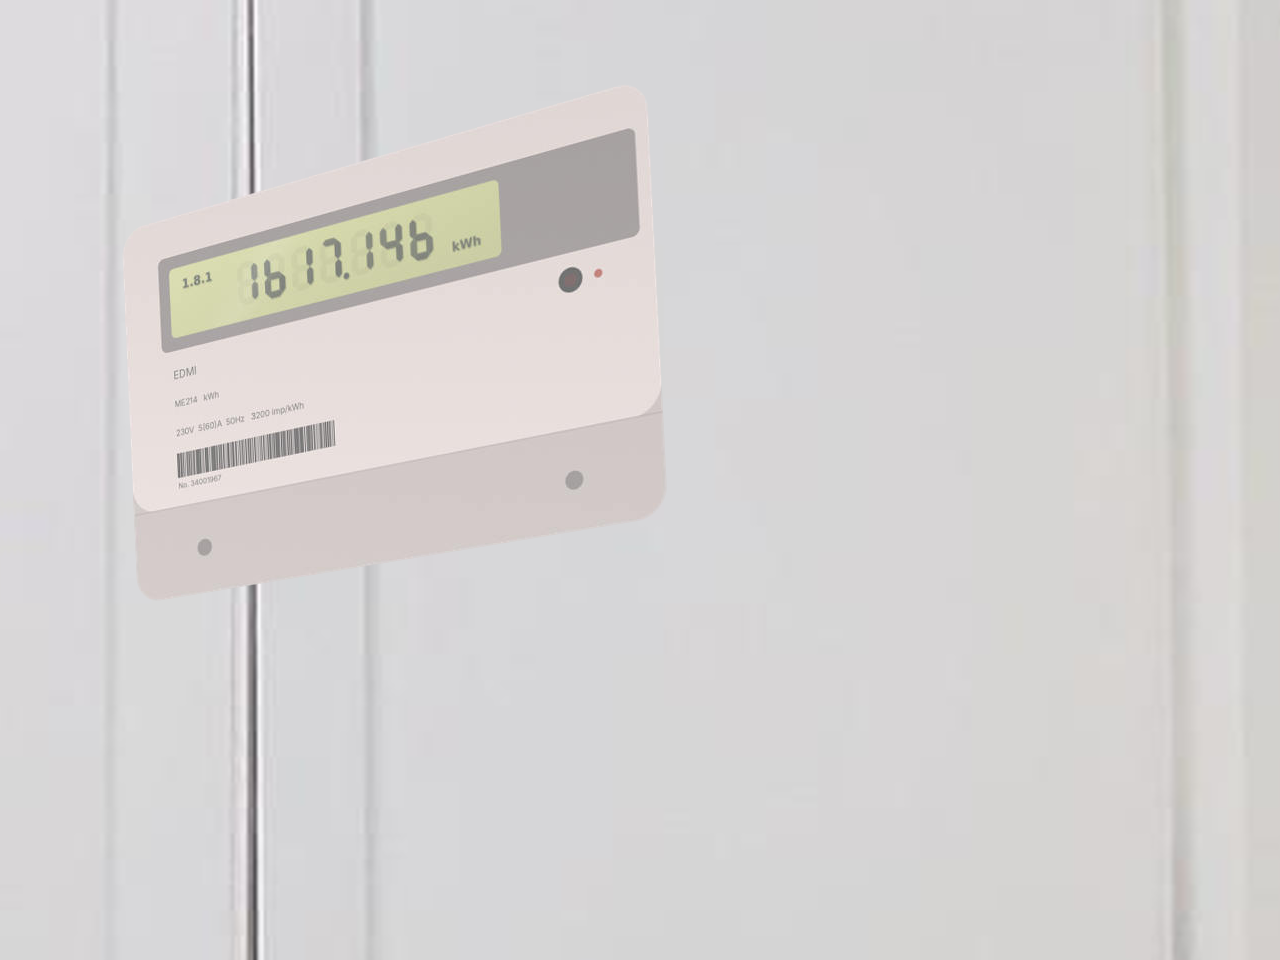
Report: 1617.146; kWh
